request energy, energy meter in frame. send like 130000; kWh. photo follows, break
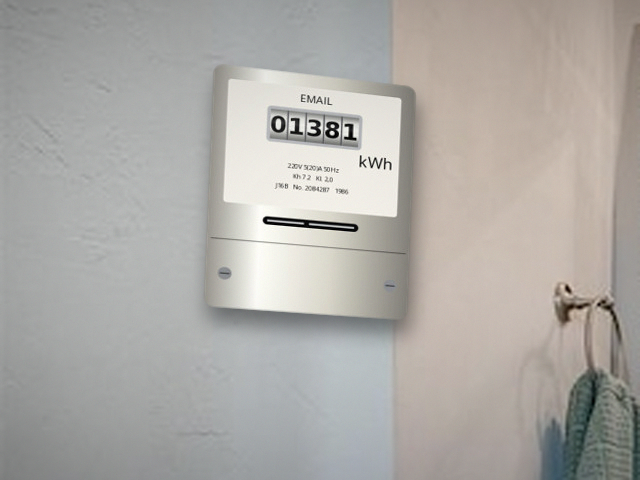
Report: 1381; kWh
